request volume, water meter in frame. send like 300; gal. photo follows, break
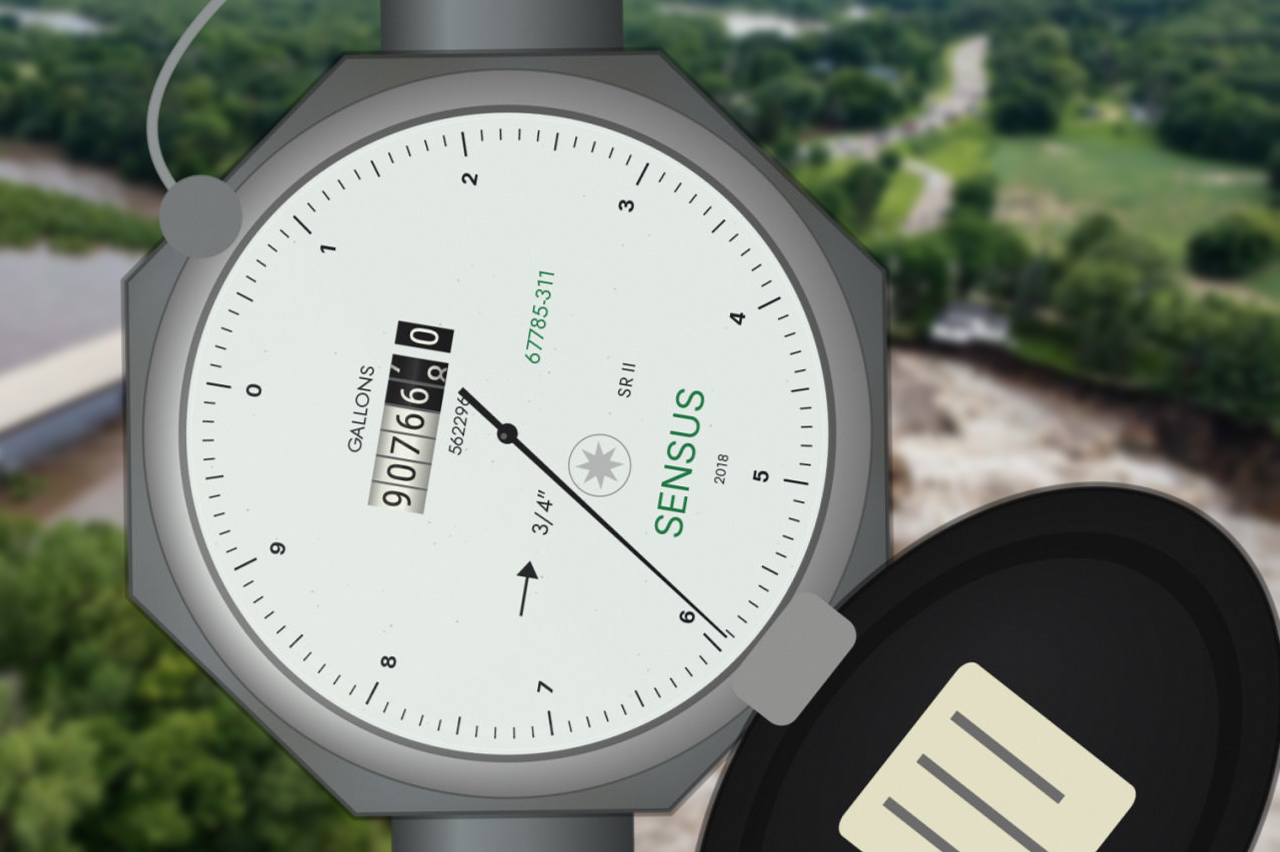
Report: 9076675.9; gal
